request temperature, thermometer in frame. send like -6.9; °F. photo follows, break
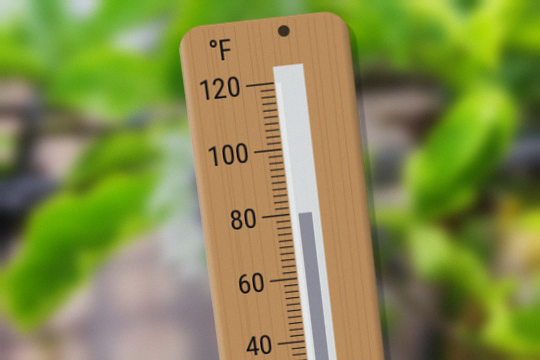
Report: 80; °F
